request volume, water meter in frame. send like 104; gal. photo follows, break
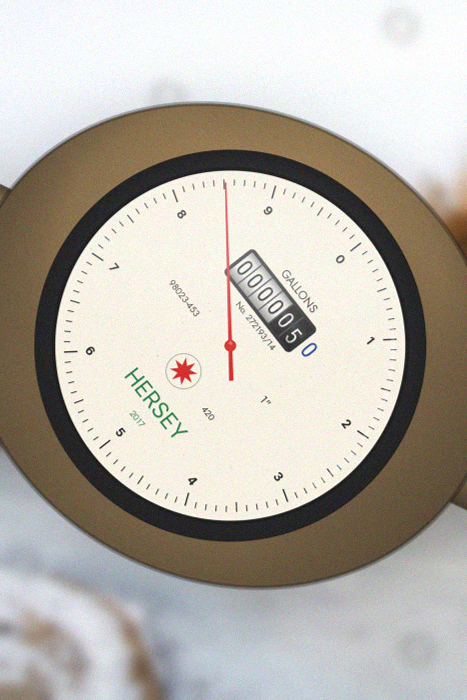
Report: 48.5; gal
